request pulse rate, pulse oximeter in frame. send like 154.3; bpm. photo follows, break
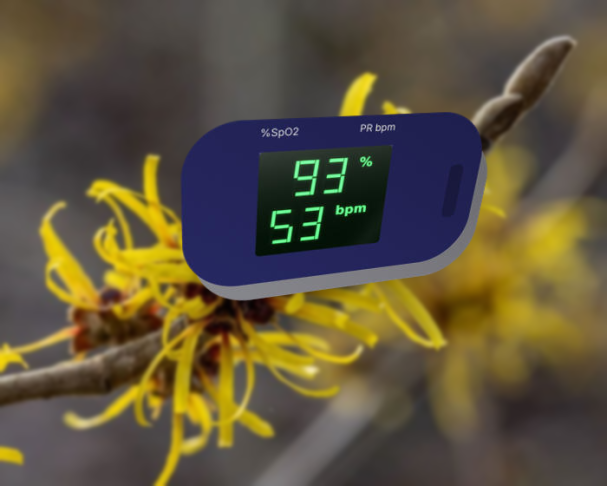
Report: 53; bpm
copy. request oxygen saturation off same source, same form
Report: 93; %
